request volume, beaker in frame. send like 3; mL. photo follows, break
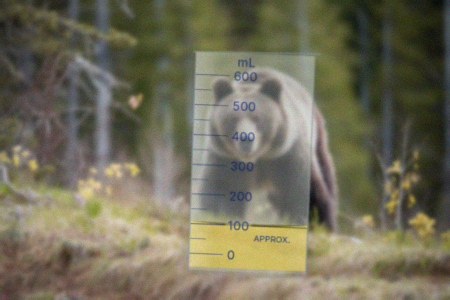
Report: 100; mL
